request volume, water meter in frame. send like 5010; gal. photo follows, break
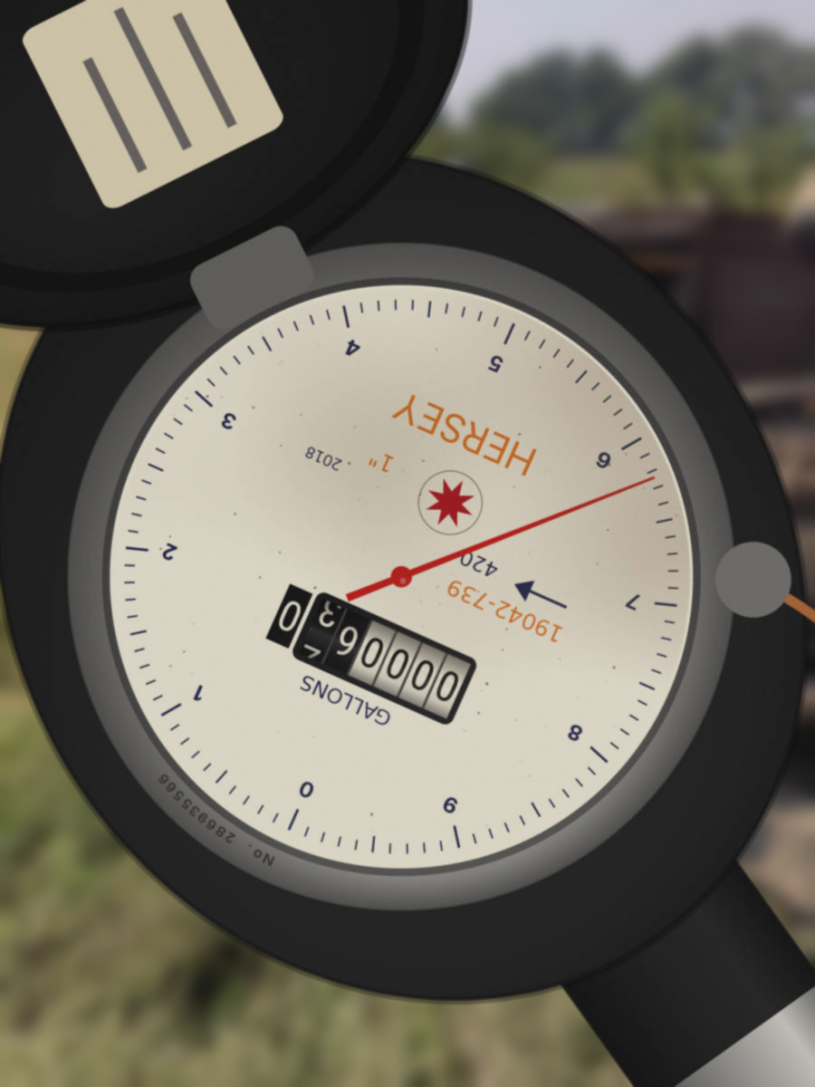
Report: 626.2; gal
